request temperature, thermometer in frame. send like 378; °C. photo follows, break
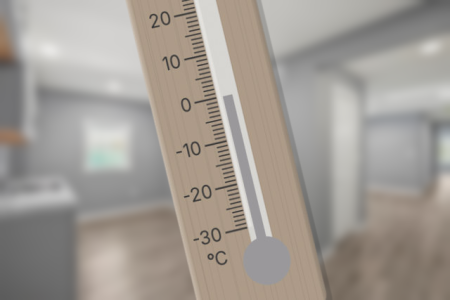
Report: 0; °C
